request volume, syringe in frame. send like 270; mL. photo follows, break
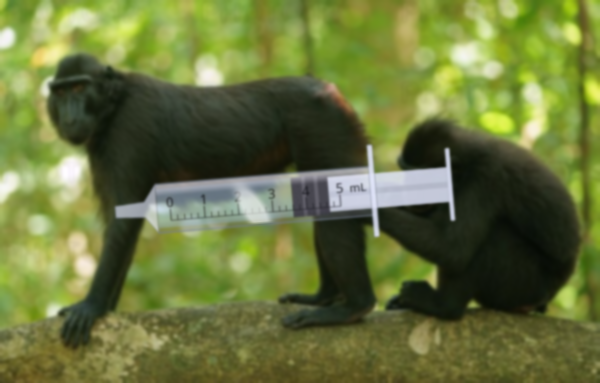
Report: 3.6; mL
